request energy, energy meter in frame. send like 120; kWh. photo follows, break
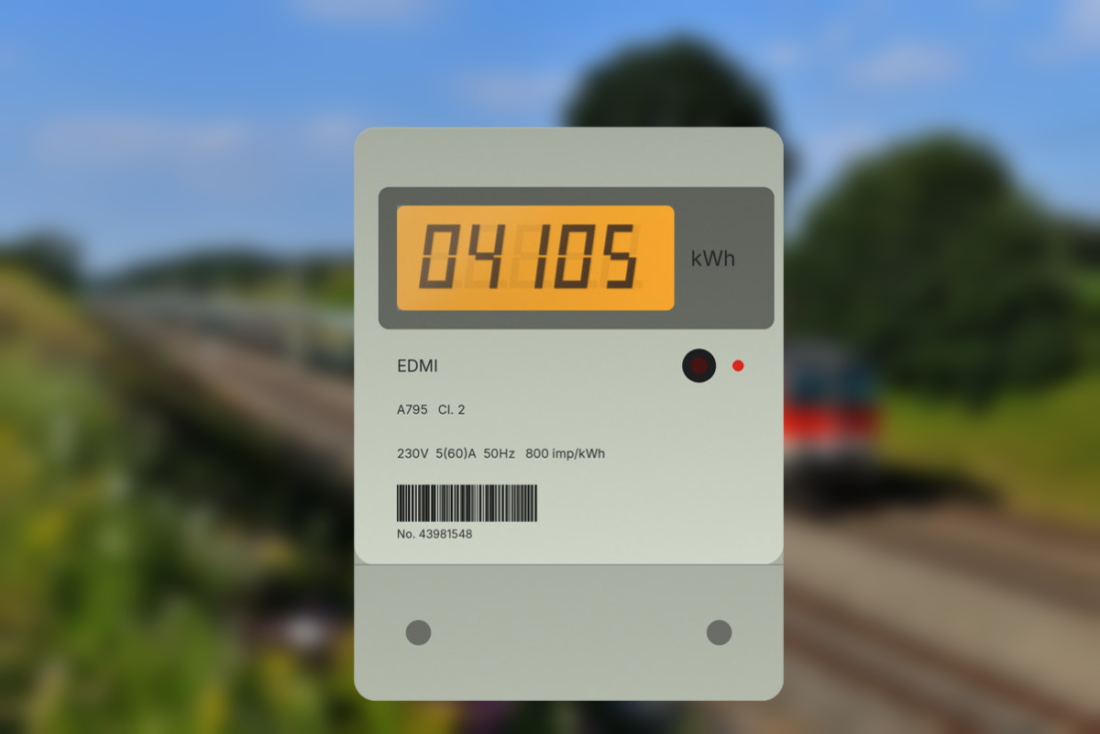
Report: 4105; kWh
